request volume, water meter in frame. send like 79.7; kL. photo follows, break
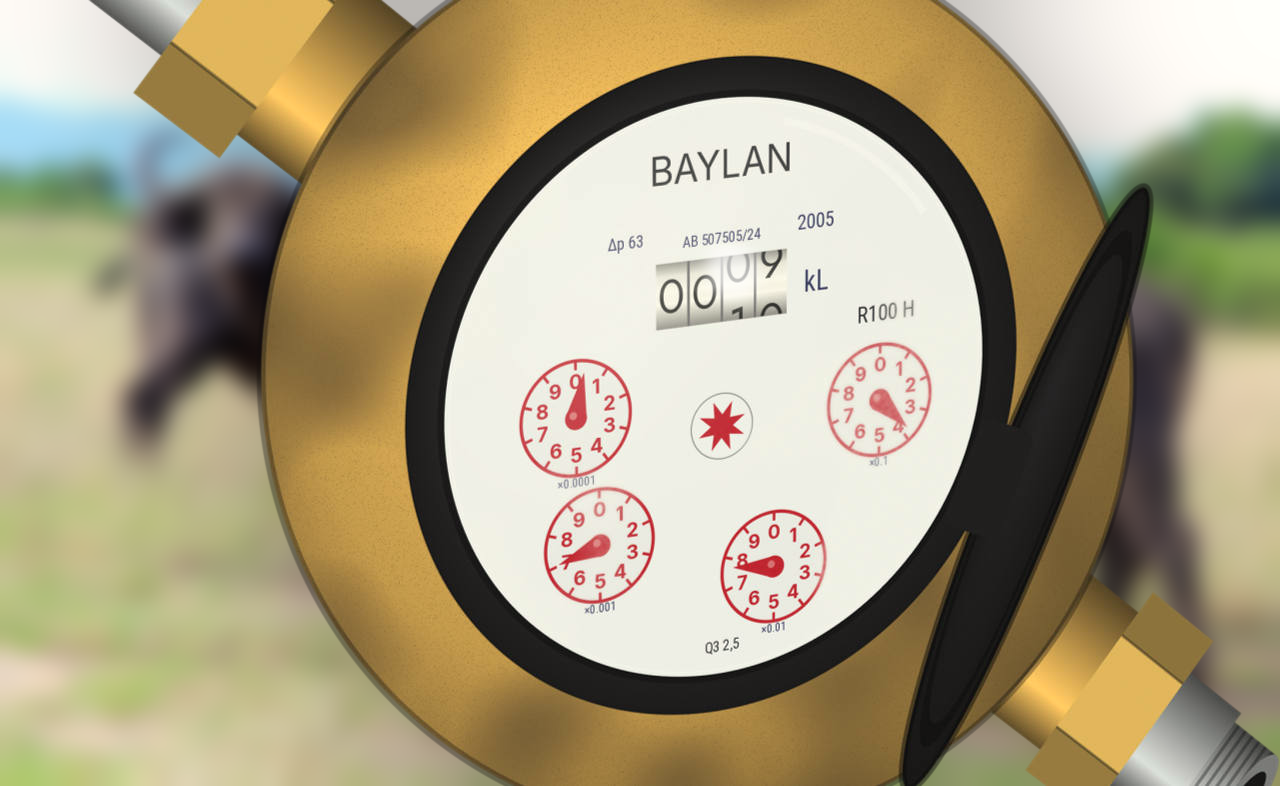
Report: 9.3770; kL
